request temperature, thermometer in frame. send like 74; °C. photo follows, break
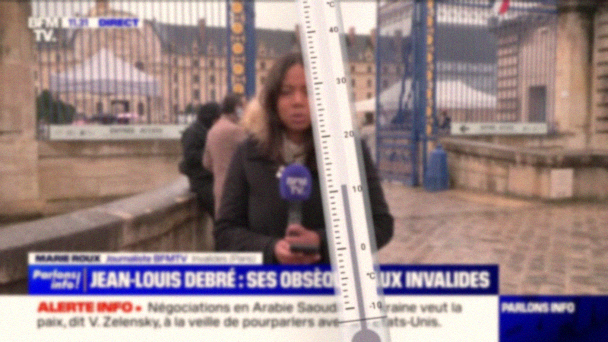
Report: 11; °C
